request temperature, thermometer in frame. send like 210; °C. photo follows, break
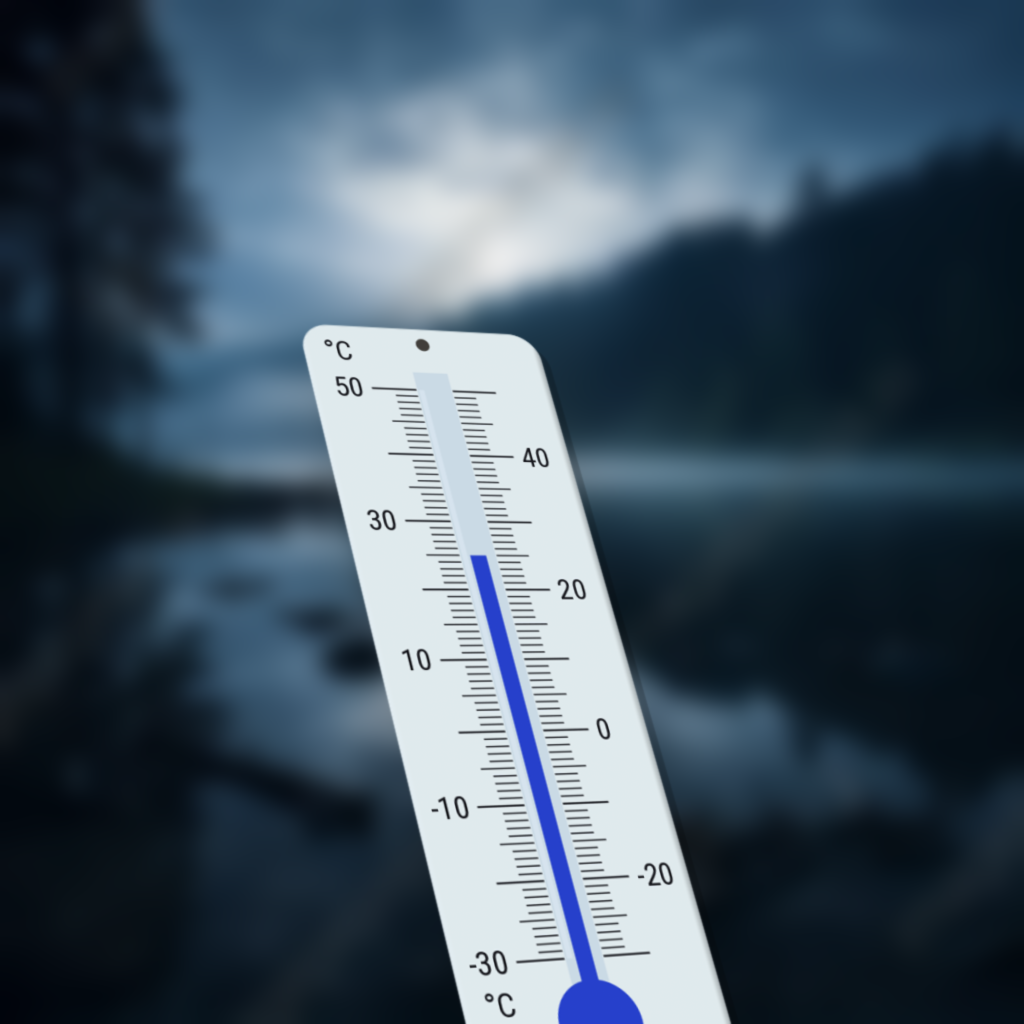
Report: 25; °C
